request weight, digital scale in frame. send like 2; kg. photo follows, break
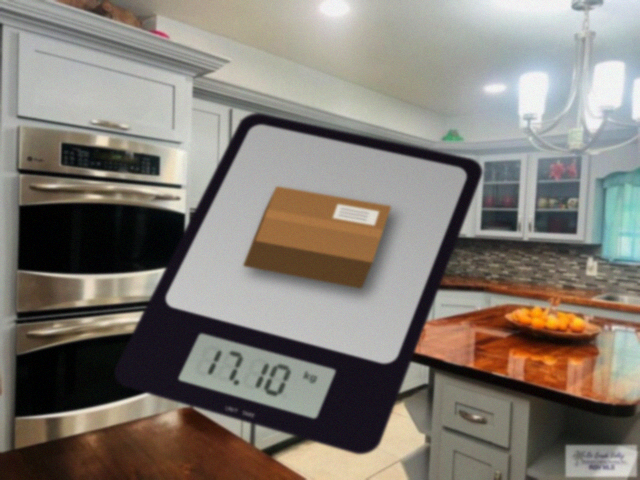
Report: 17.10; kg
